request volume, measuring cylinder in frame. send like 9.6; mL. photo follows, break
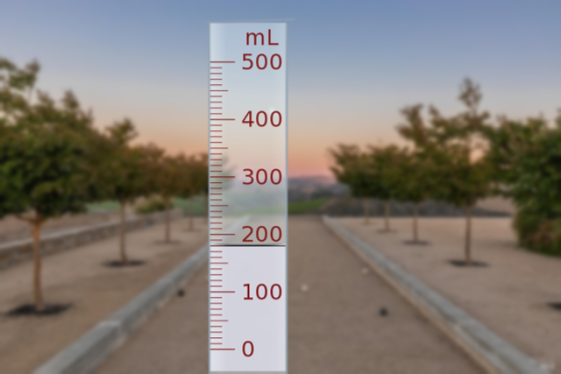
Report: 180; mL
